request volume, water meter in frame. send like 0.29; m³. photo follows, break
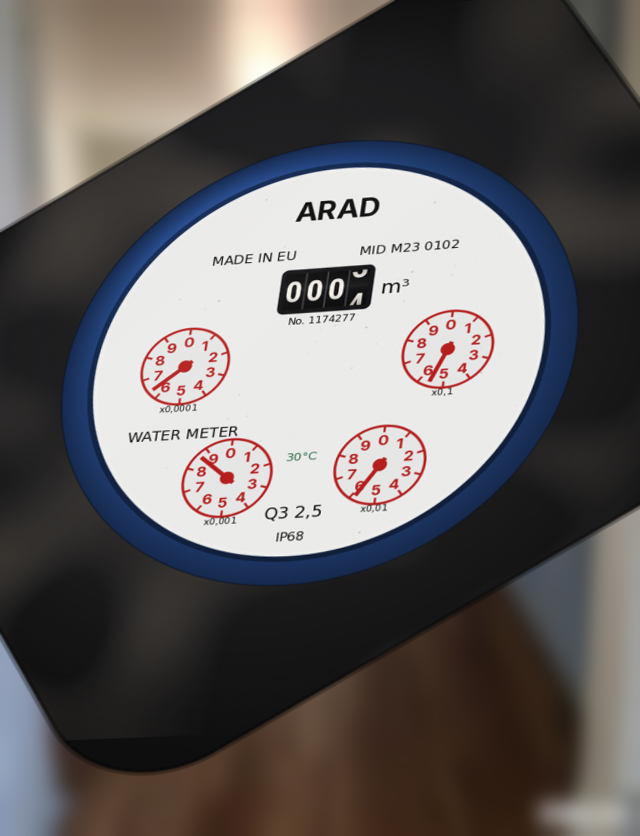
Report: 3.5586; m³
